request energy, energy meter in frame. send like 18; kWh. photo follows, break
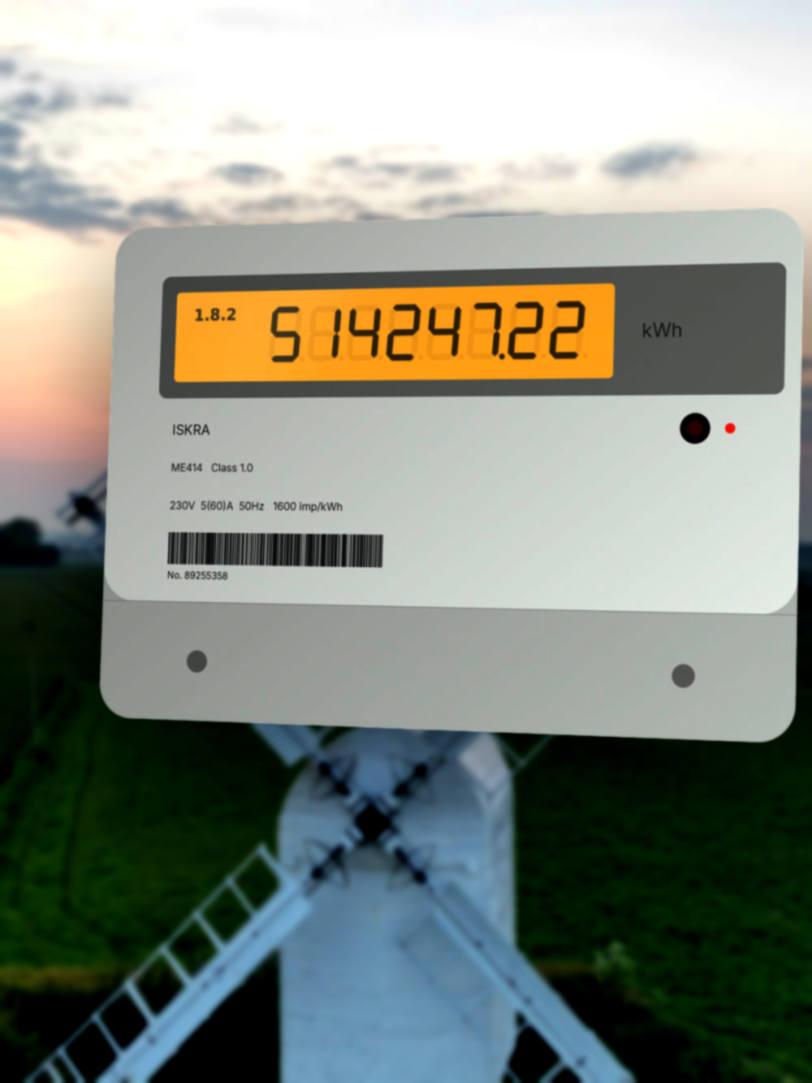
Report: 514247.22; kWh
